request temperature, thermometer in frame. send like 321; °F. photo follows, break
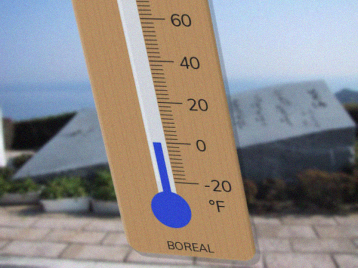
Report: 0; °F
